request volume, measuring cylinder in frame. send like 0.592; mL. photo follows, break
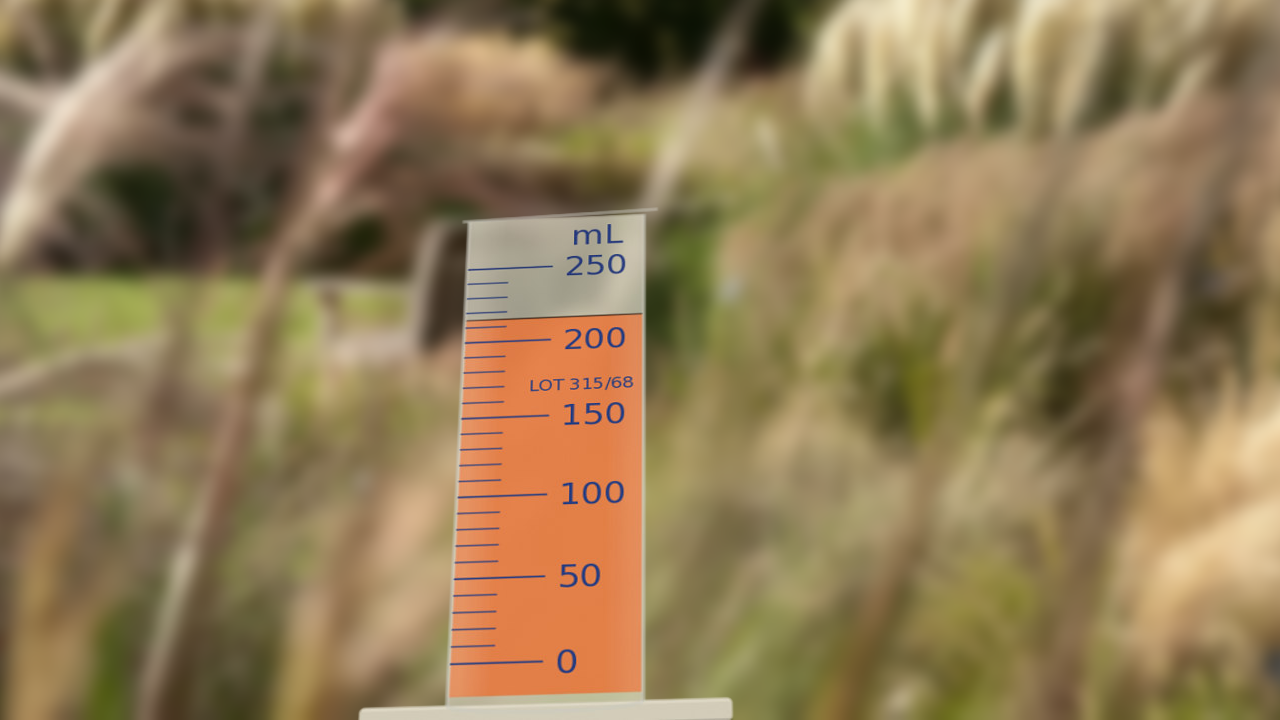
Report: 215; mL
